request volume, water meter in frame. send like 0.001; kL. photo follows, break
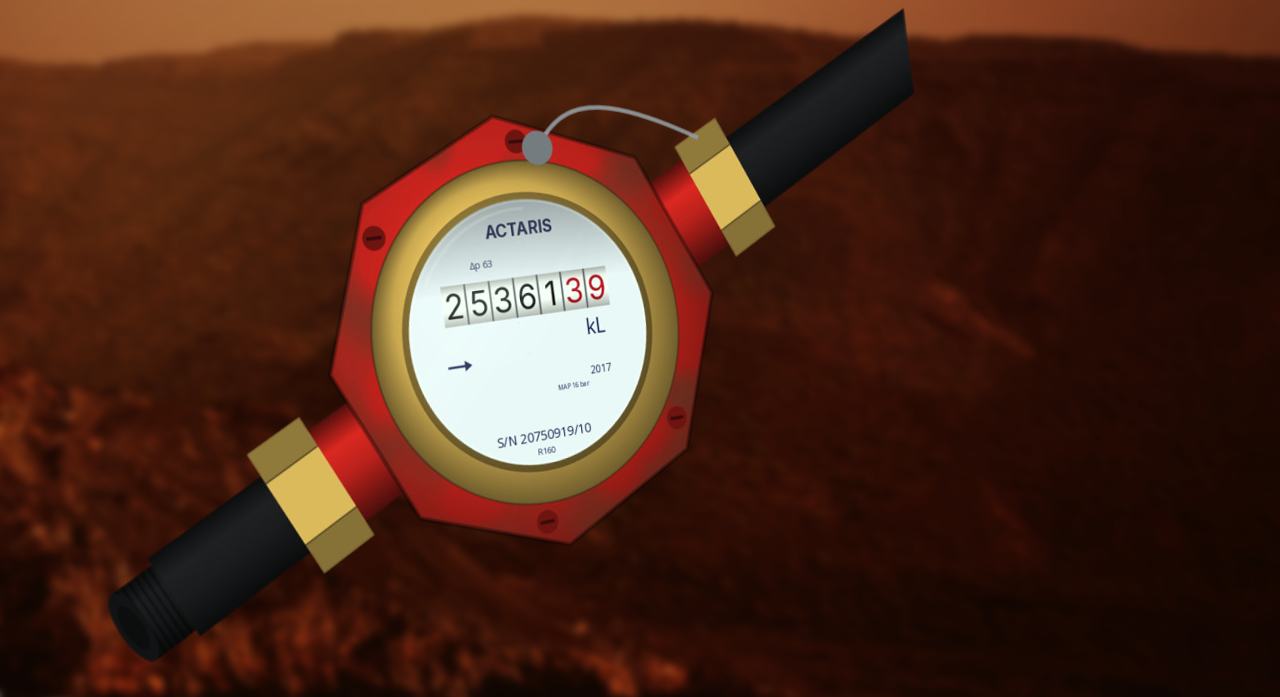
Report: 25361.39; kL
